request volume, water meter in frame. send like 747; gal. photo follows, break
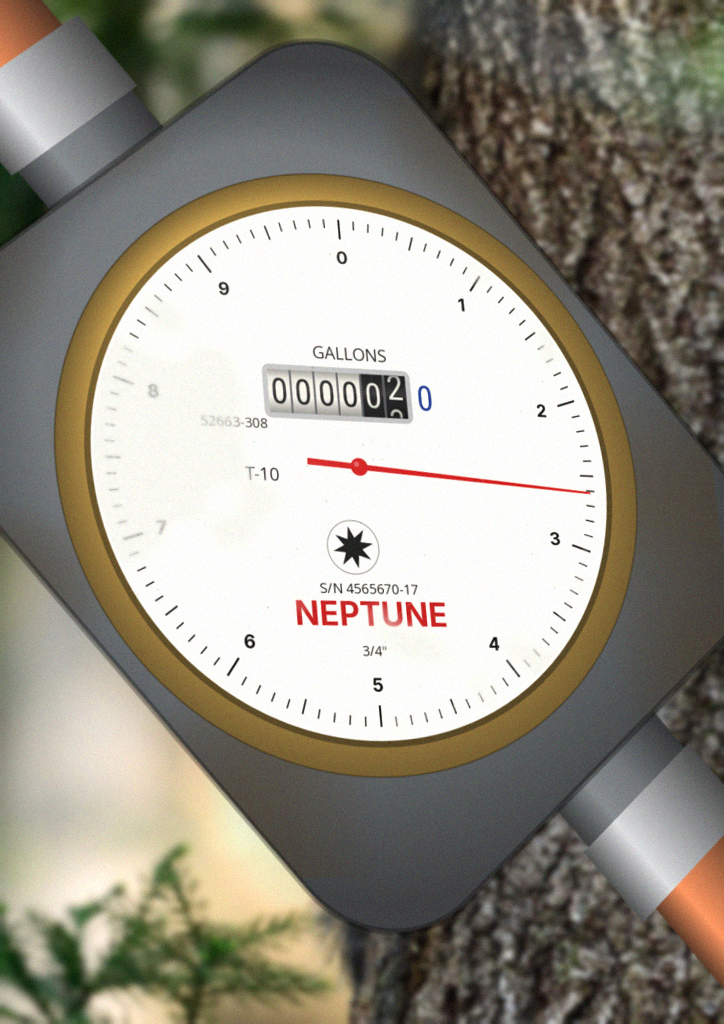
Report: 22.6; gal
